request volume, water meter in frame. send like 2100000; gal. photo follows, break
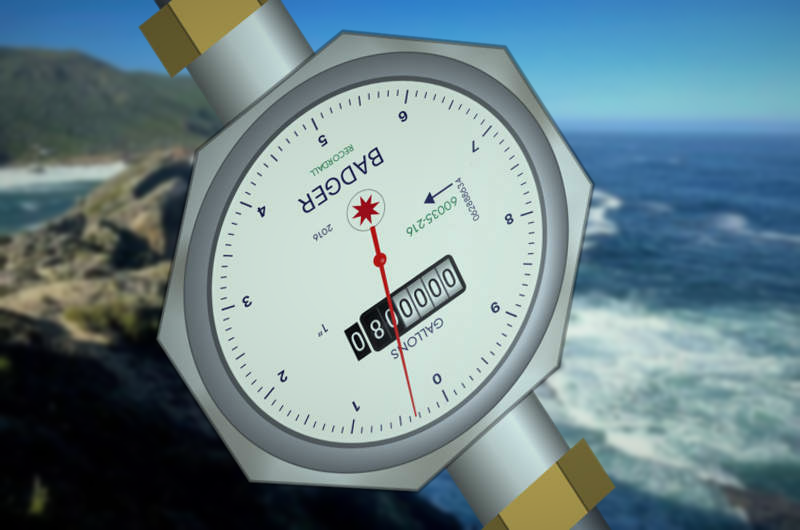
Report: 80.3; gal
